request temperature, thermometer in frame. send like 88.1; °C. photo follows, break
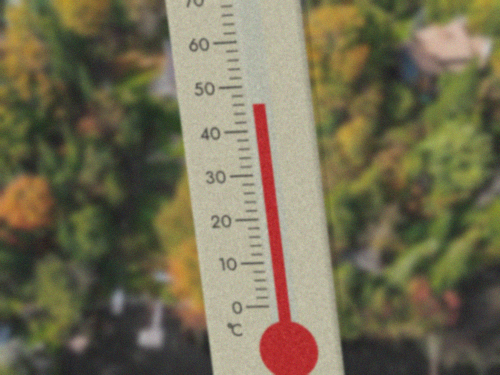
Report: 46; °C
